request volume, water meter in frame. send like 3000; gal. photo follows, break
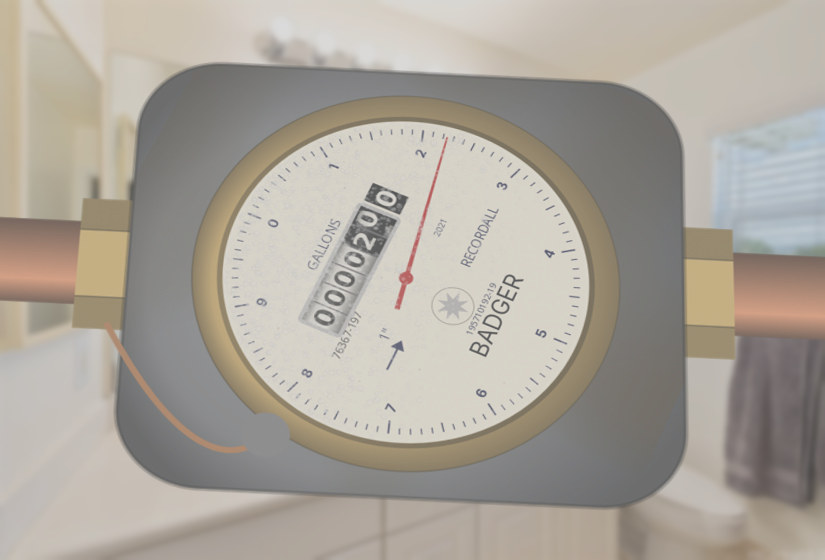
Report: 202.2; gal
